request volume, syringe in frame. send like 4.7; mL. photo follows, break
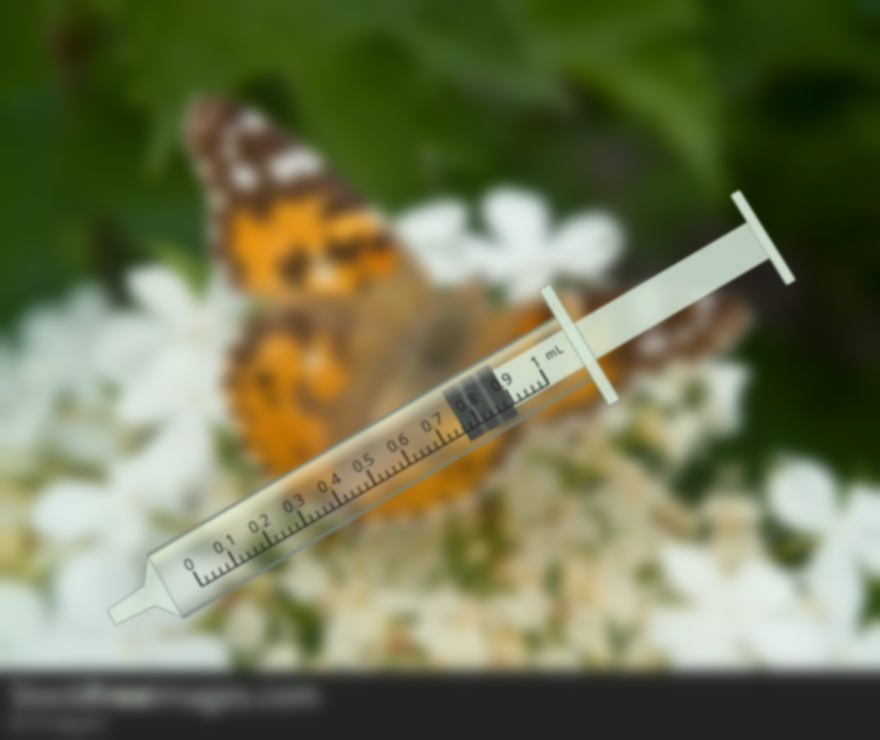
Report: 0.76; mL
